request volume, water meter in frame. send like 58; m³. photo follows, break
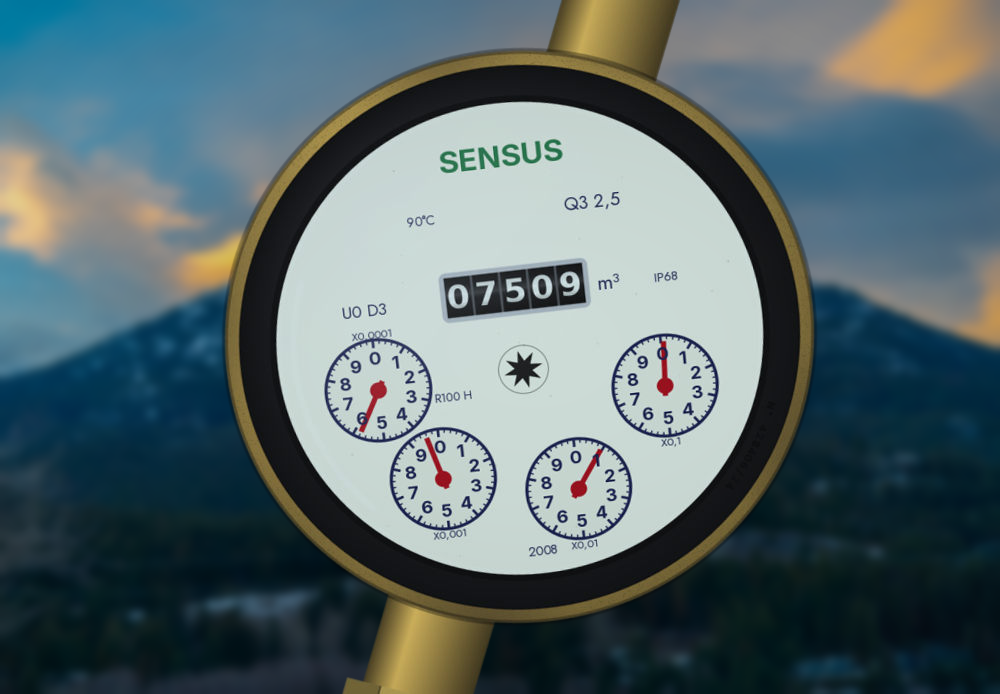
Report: 7509.0095; m³
